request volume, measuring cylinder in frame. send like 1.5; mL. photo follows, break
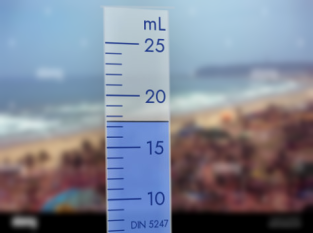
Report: 17.5; mL
